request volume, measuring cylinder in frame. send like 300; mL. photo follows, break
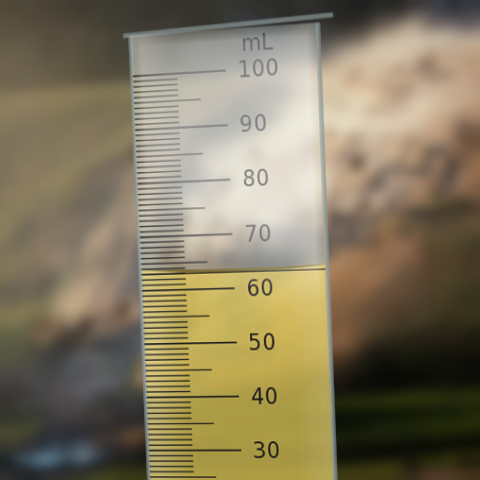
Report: 63; mL
